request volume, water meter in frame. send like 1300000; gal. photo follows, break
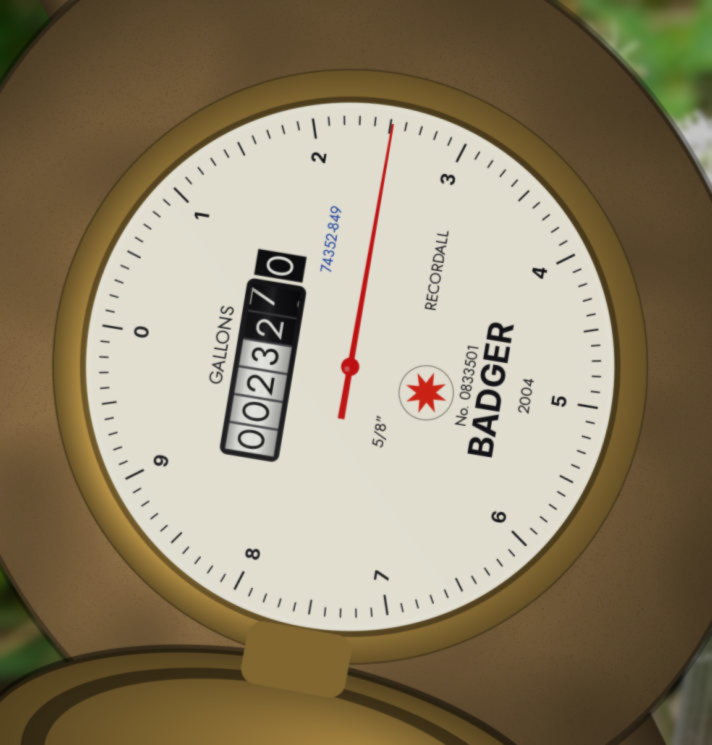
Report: 23272.5; gal
